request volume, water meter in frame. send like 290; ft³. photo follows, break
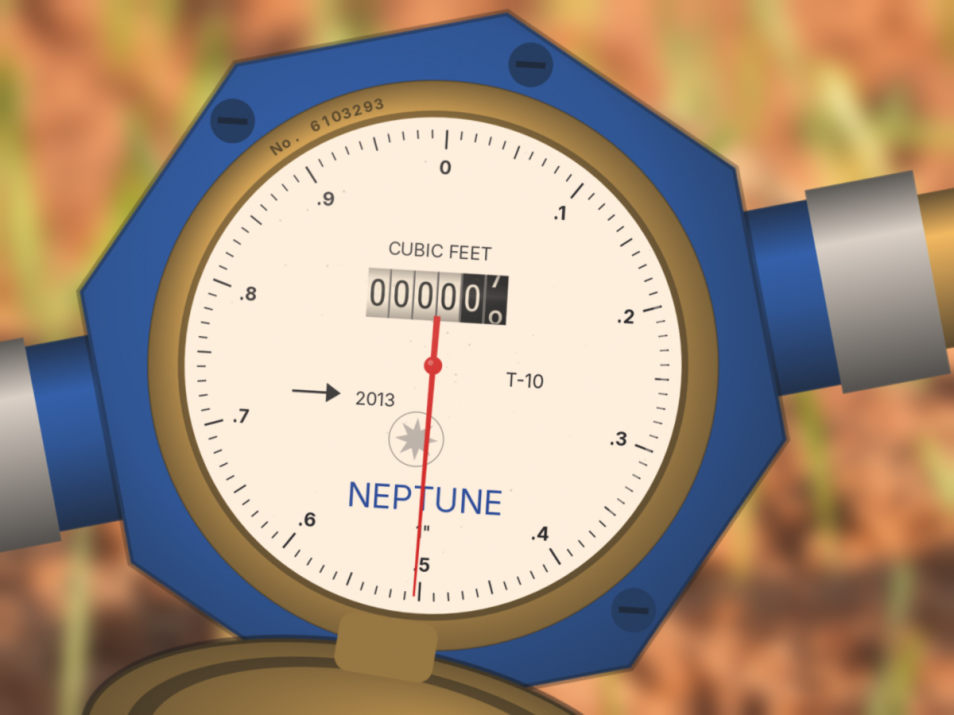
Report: 7.50; ft³
